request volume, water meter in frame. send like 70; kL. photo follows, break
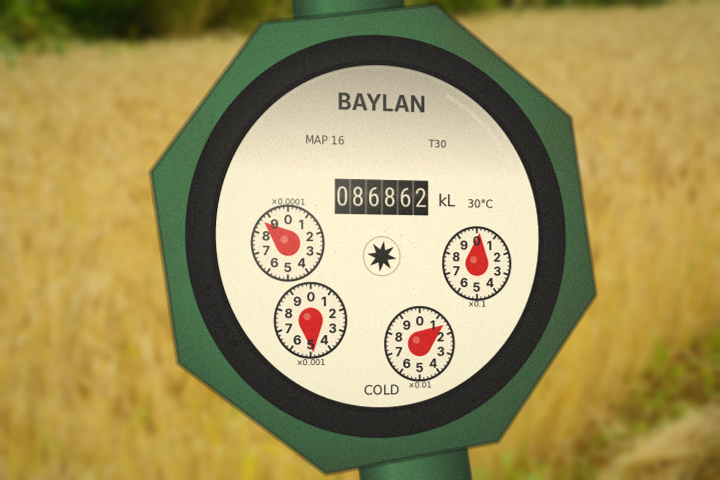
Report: 86862.0148; kL
